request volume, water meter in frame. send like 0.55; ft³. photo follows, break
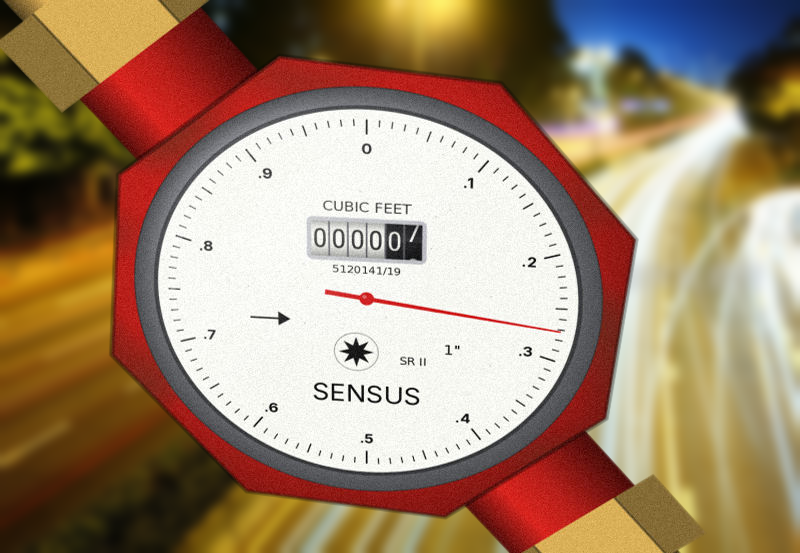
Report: 7.27; ft³
